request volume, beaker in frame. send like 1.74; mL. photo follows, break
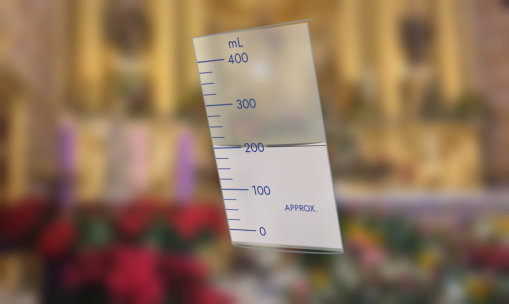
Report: 200; mL
